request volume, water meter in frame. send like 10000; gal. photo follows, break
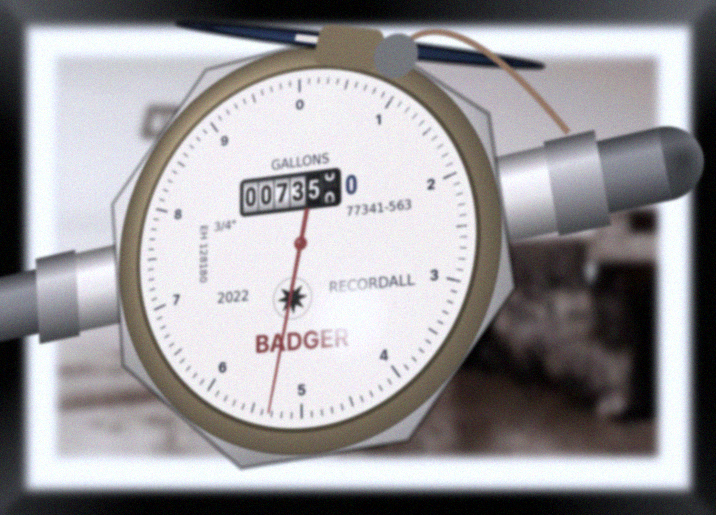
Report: 73585.3; gal
